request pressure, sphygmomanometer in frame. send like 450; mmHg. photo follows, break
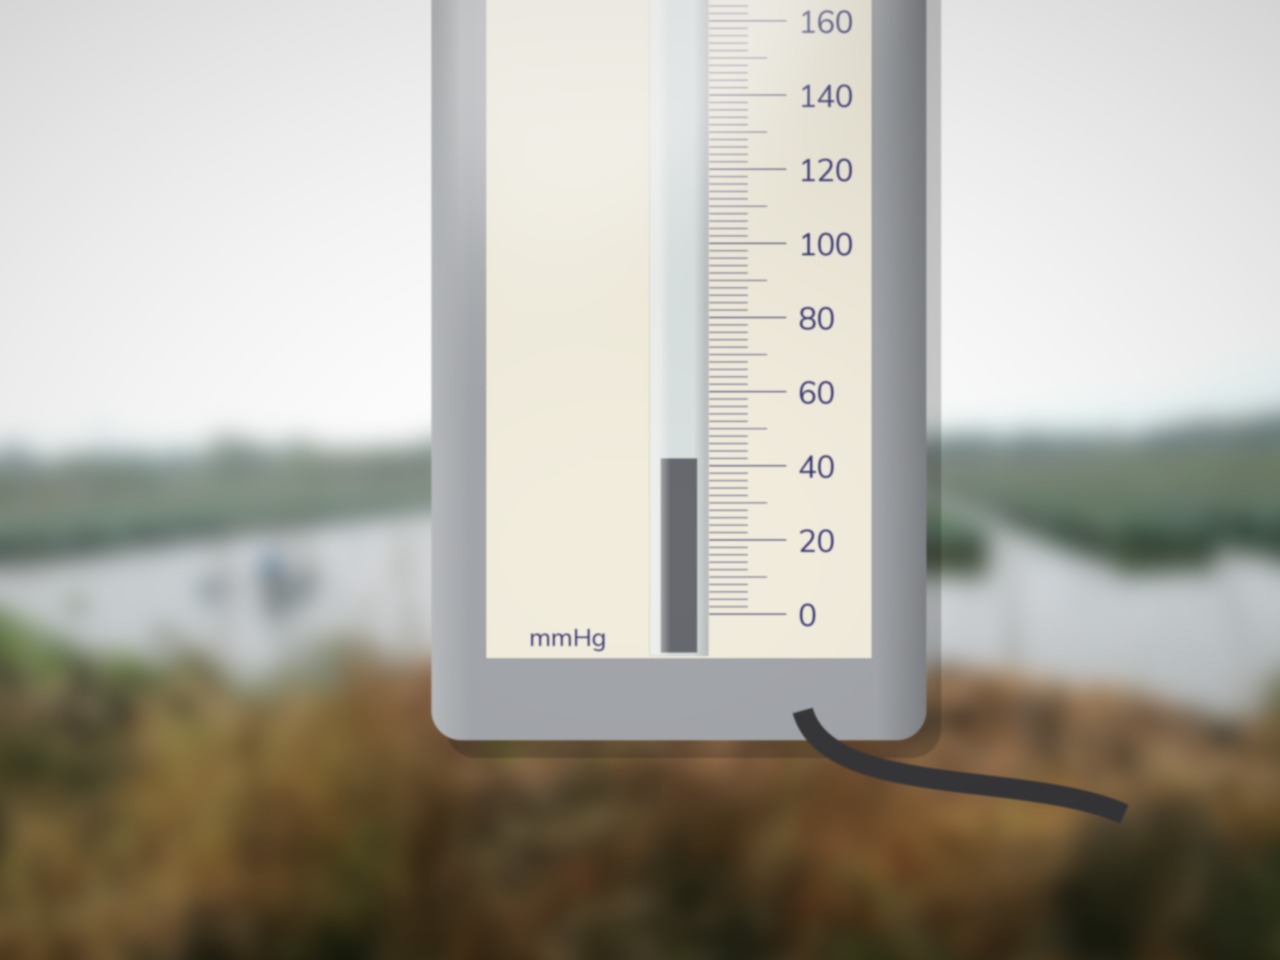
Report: 42; mmHg
